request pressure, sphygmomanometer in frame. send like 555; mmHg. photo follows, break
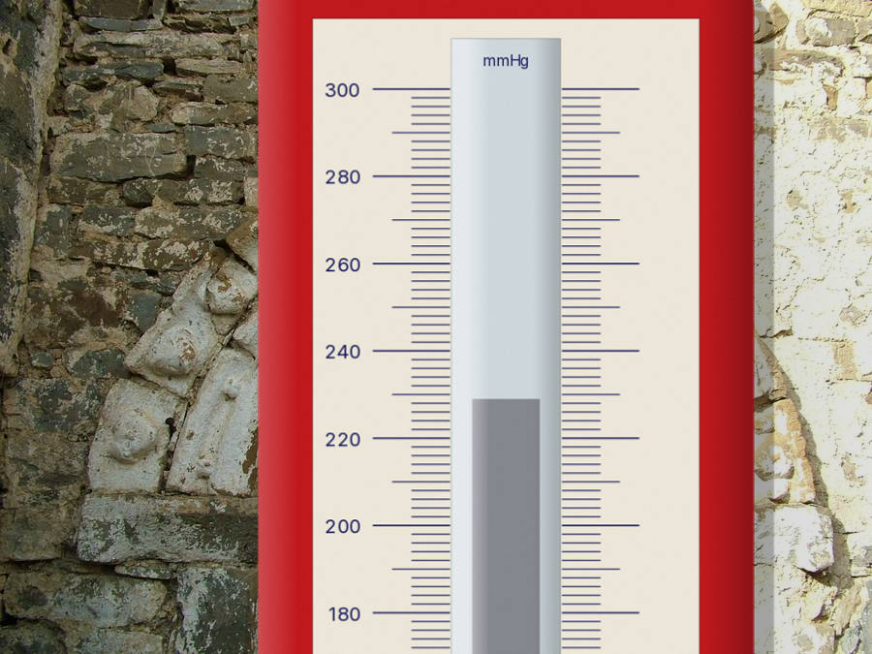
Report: 229; mmHg
